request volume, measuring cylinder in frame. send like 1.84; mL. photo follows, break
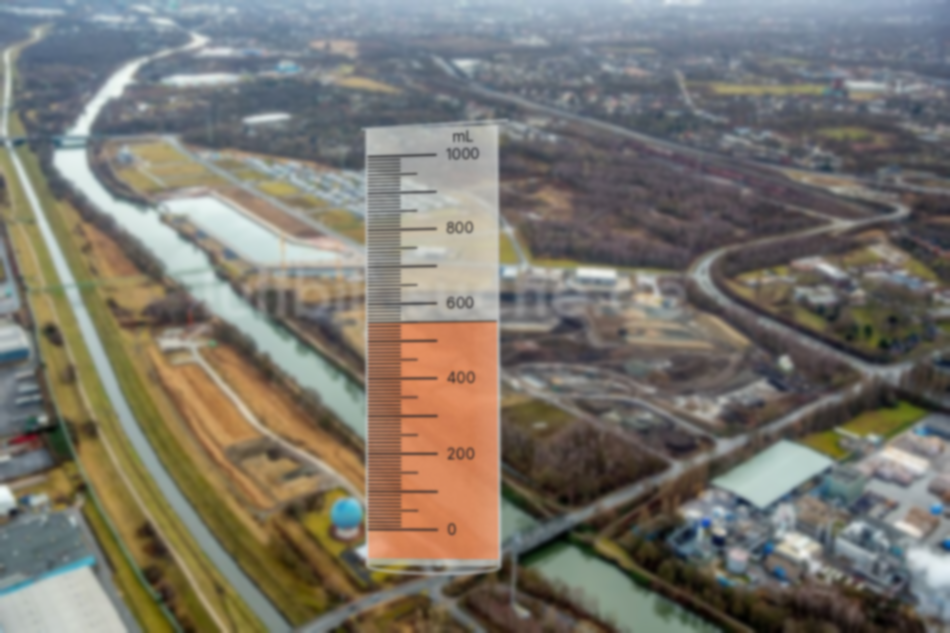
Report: 550; mL
